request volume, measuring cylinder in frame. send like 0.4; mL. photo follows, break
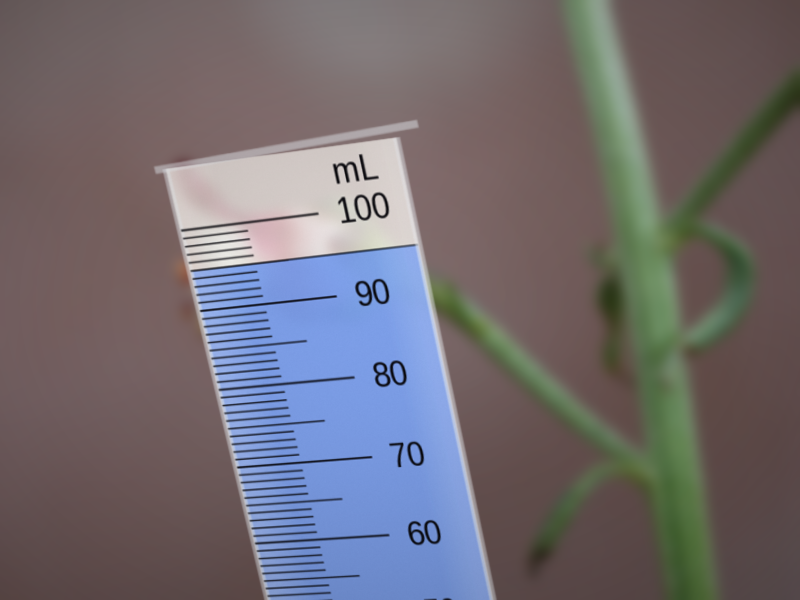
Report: 95; mL
